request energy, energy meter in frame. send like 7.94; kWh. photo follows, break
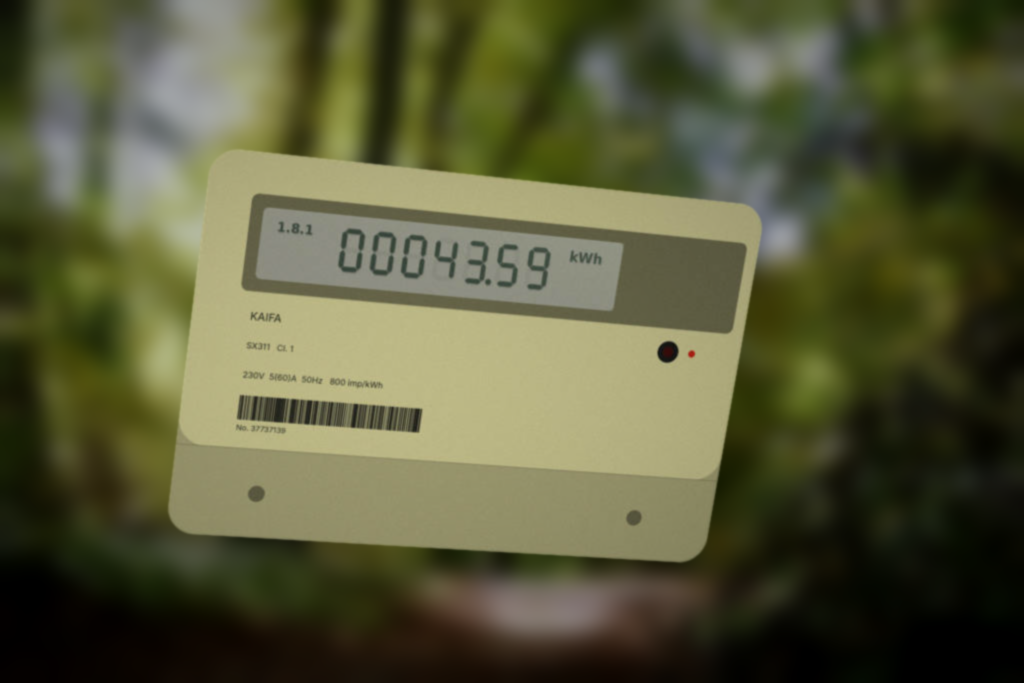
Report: 43.59; kWh
